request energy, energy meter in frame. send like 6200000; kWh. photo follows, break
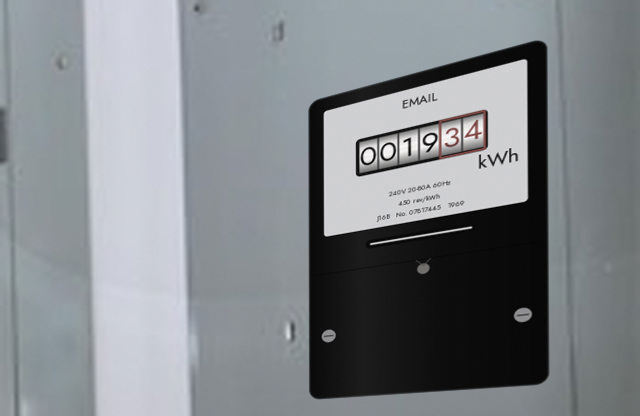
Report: 19.34; kWh
